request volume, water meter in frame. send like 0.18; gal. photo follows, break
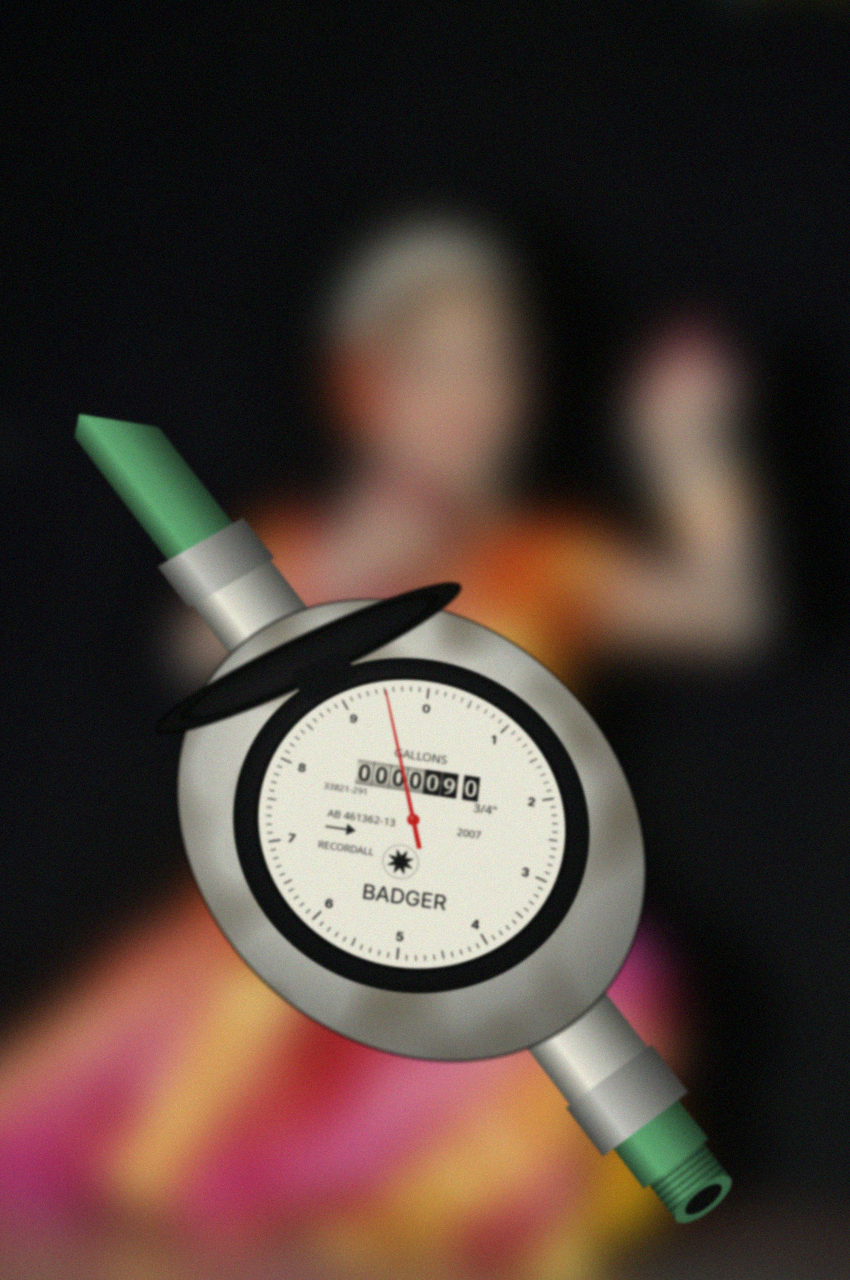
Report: 89.5; gal
